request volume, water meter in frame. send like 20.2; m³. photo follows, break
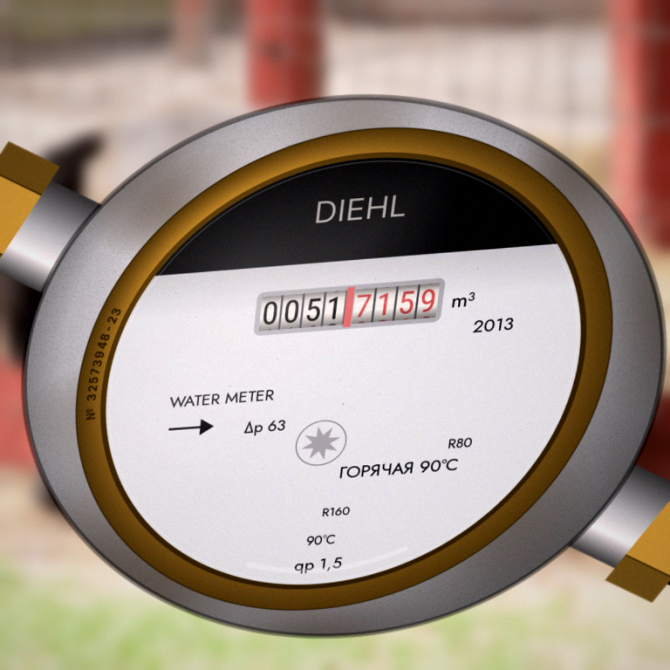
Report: 51.7159; m³
